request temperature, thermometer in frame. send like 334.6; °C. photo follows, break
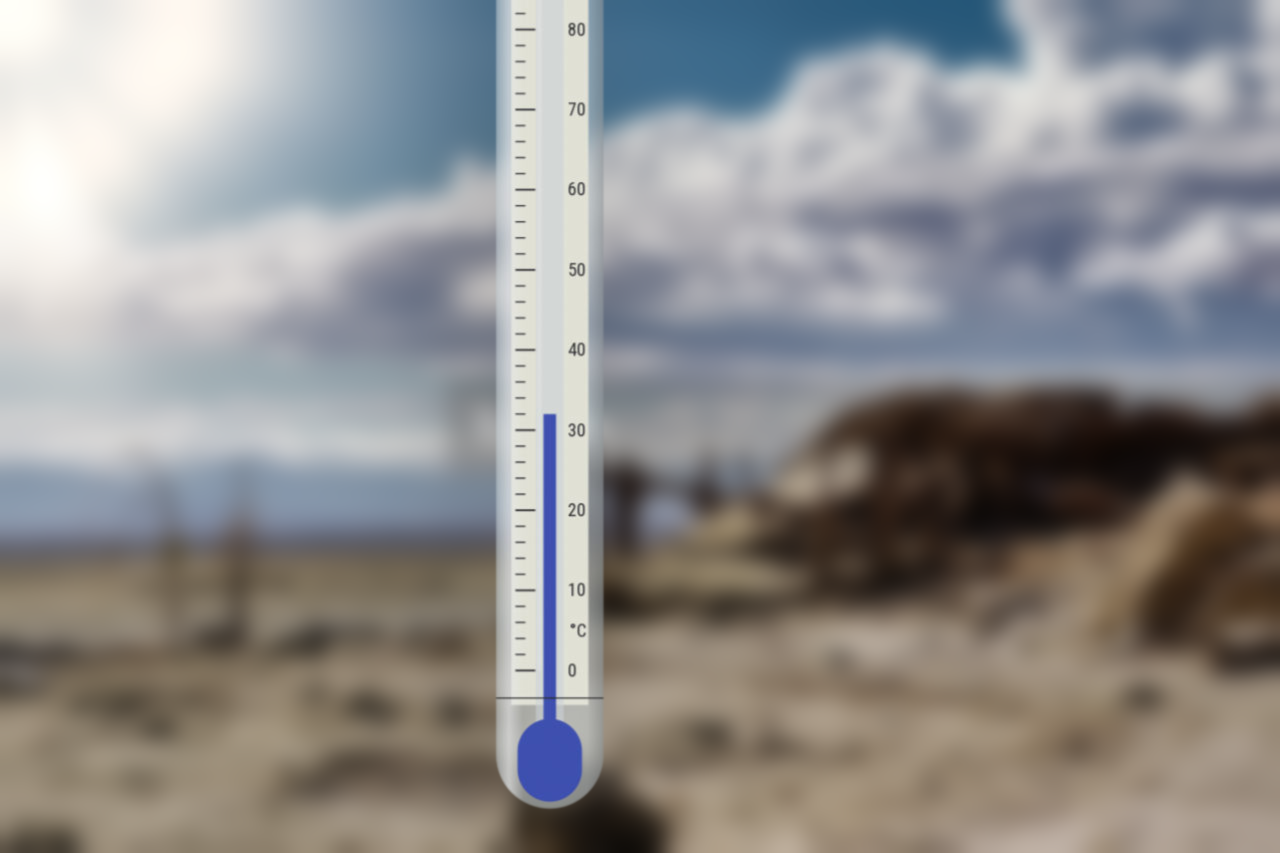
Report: 32; °C
